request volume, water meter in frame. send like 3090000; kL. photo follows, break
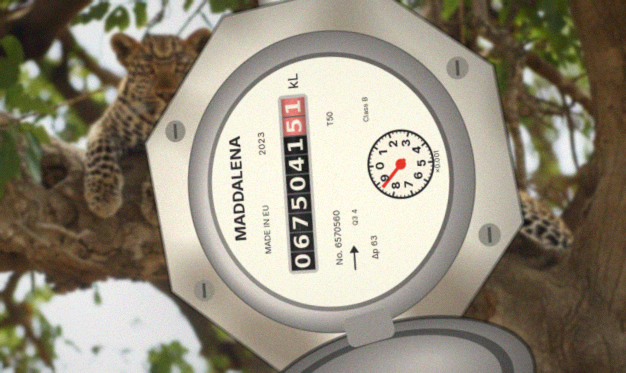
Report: 675041.518; kL
